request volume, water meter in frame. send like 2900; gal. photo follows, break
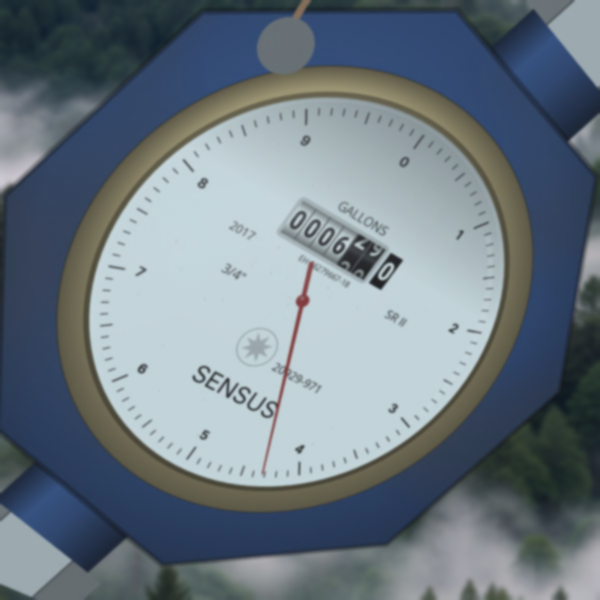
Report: 6294.3; gal
